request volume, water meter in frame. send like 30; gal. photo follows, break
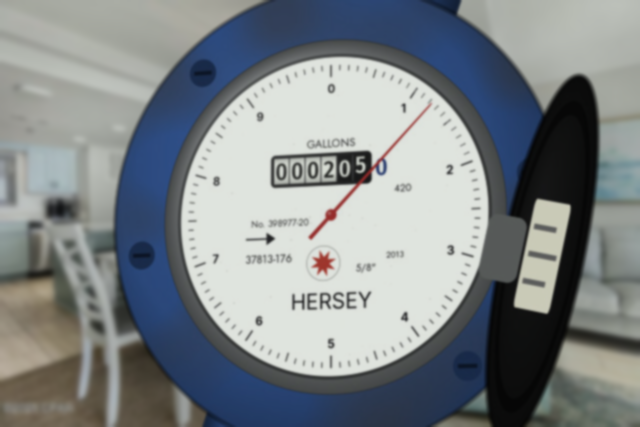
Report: 2051.2; gal
